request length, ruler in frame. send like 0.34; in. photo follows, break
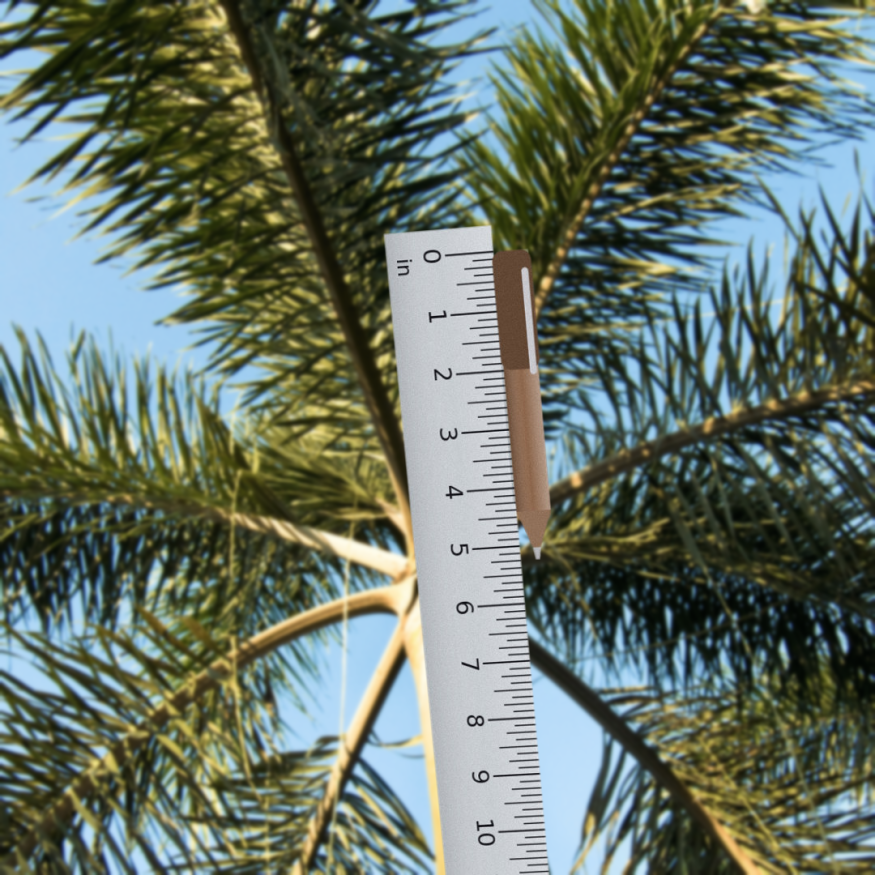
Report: 5.25; in
